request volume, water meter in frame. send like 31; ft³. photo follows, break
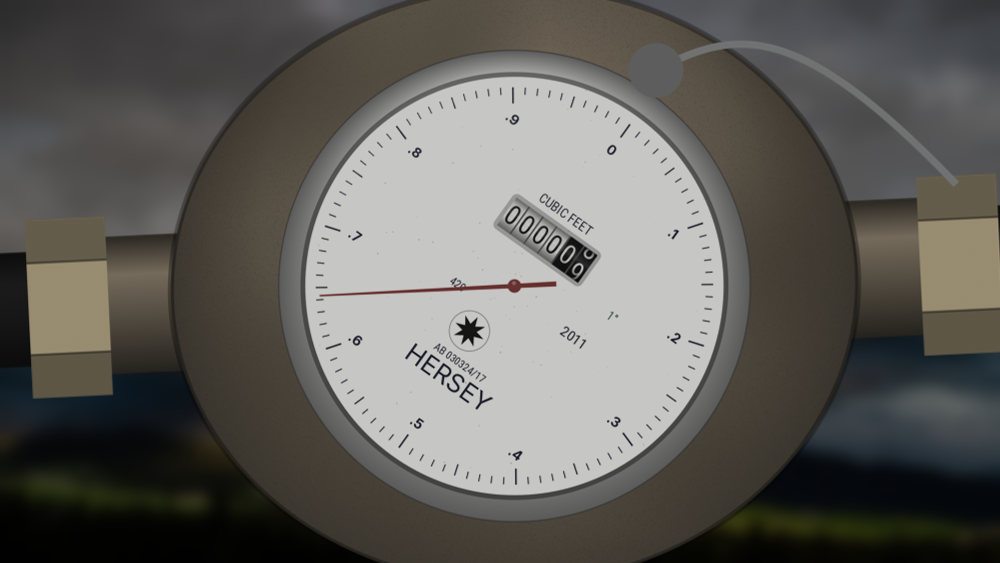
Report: 8.64; ft³
